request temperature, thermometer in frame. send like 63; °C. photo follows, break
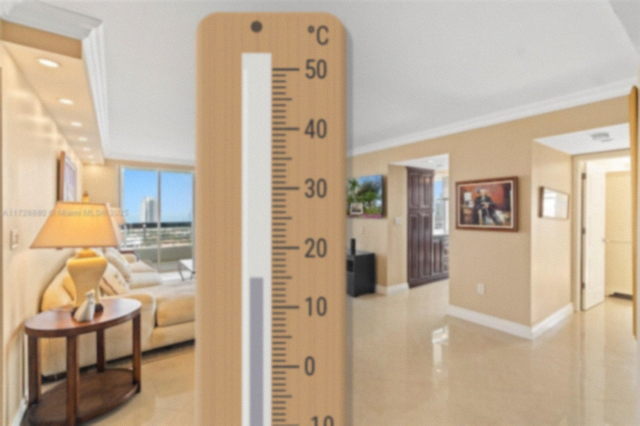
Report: 15; °C
